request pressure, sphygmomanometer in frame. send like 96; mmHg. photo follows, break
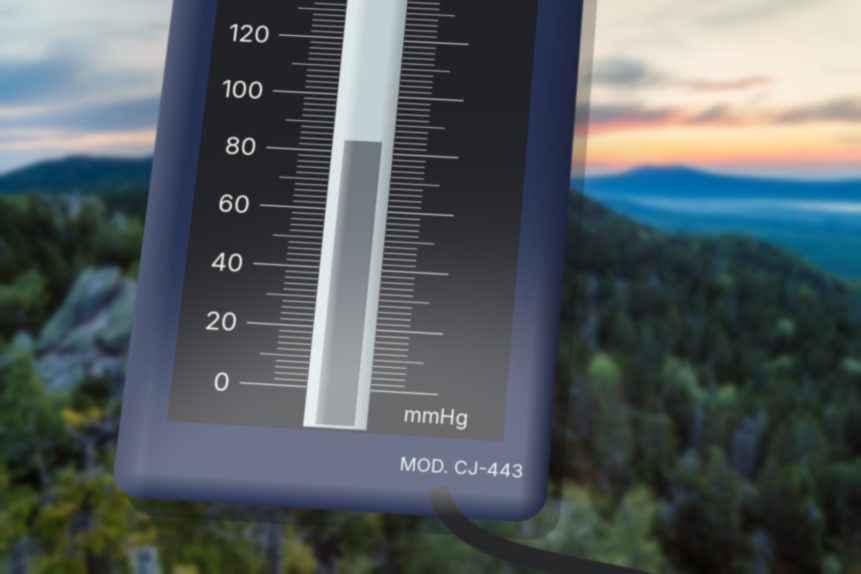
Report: 84; mmHg
